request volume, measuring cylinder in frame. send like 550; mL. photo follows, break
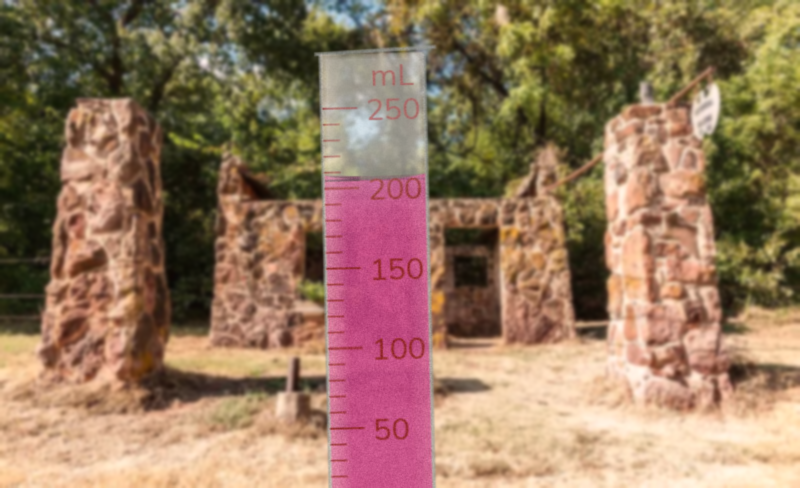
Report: 205; mL
